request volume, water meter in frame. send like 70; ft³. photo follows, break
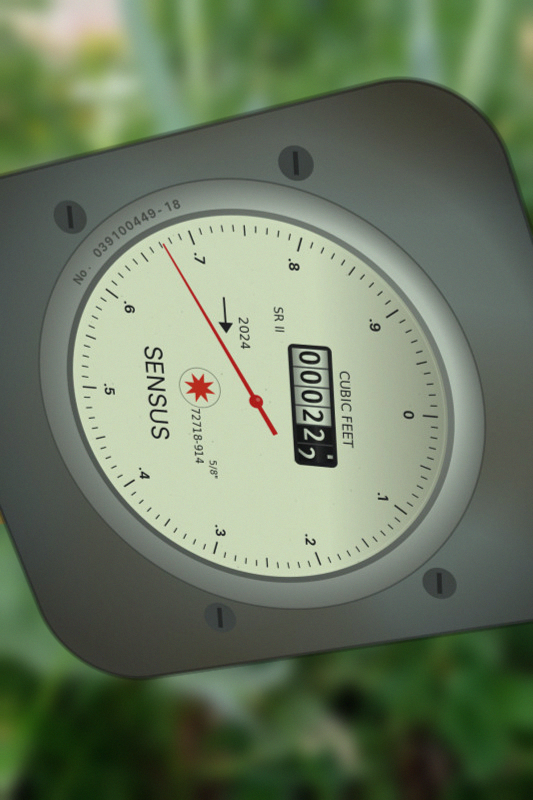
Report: 221.67; ft³
